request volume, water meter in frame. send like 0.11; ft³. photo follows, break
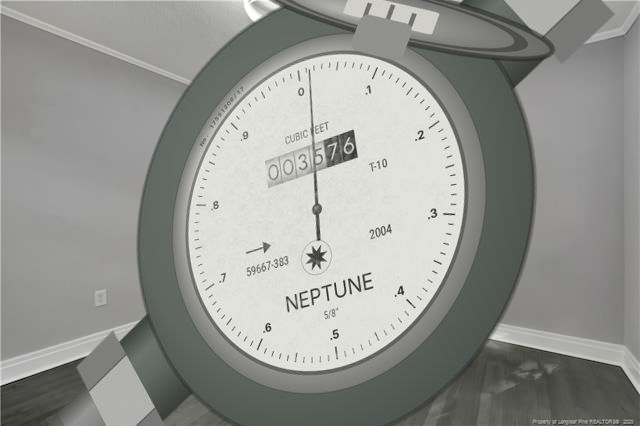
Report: 3576.01; ft³
